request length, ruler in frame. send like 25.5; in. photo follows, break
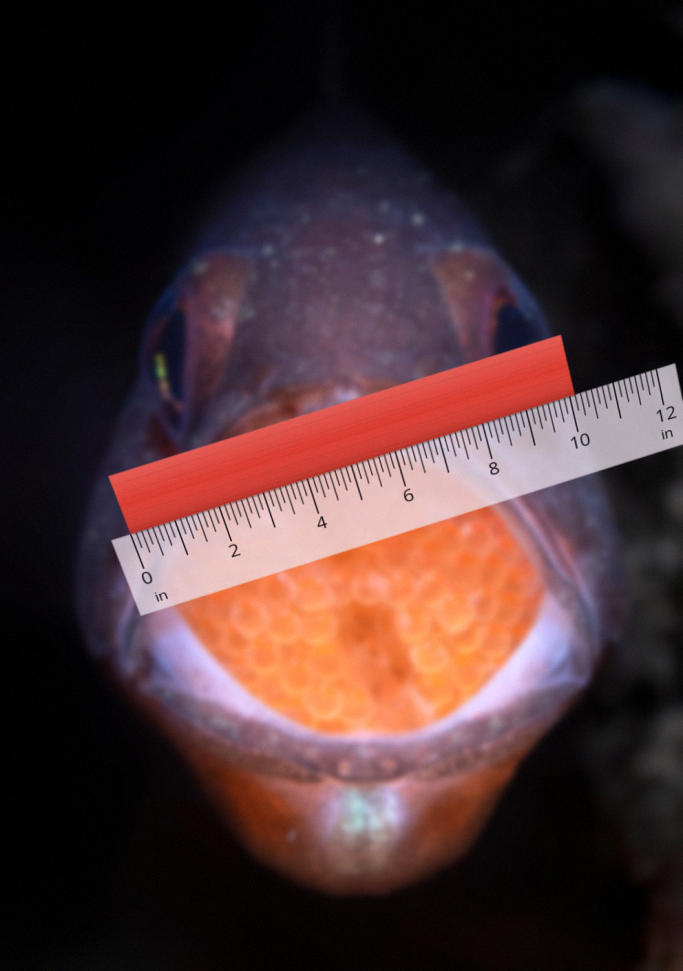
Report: 10.125; in
